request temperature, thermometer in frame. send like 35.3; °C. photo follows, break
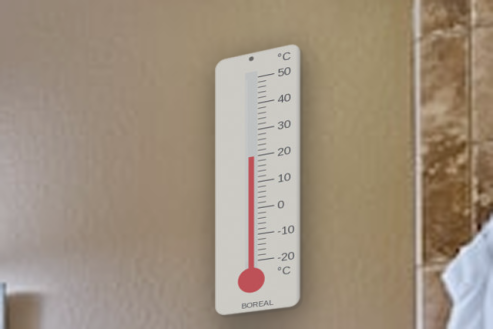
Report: 20; °C
